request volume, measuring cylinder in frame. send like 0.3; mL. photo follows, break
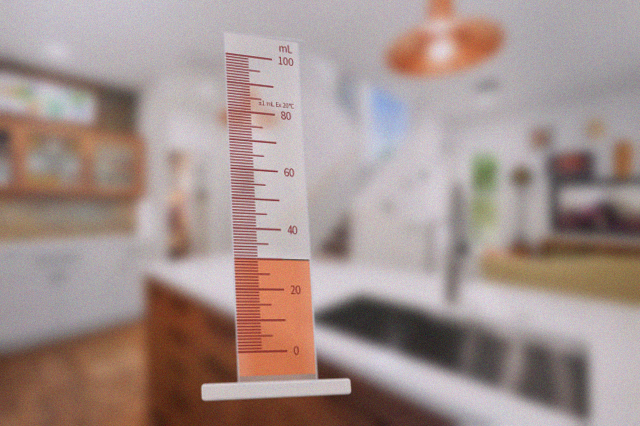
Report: 30; mL
